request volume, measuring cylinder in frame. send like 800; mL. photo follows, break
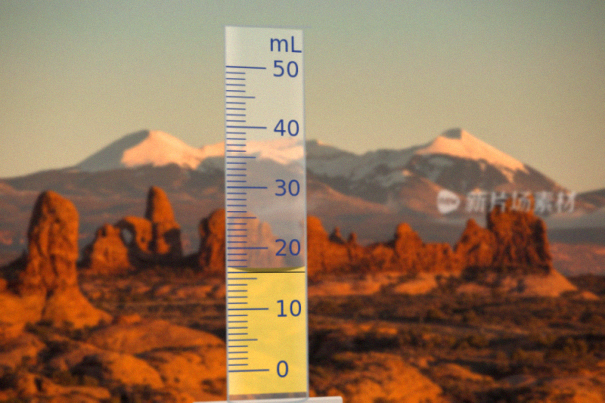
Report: 16; mL
